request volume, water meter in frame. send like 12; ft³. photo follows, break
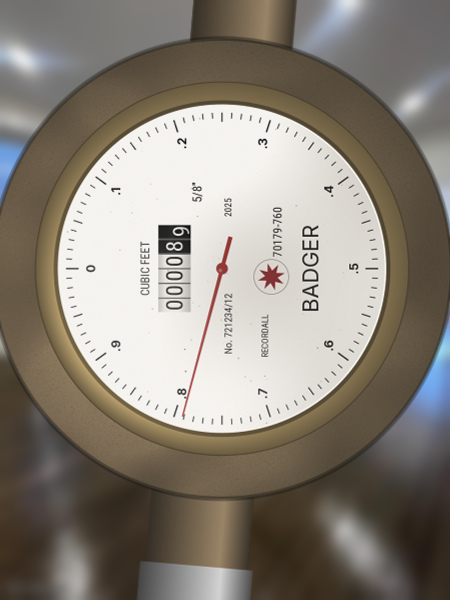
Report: 88.79; ft³
